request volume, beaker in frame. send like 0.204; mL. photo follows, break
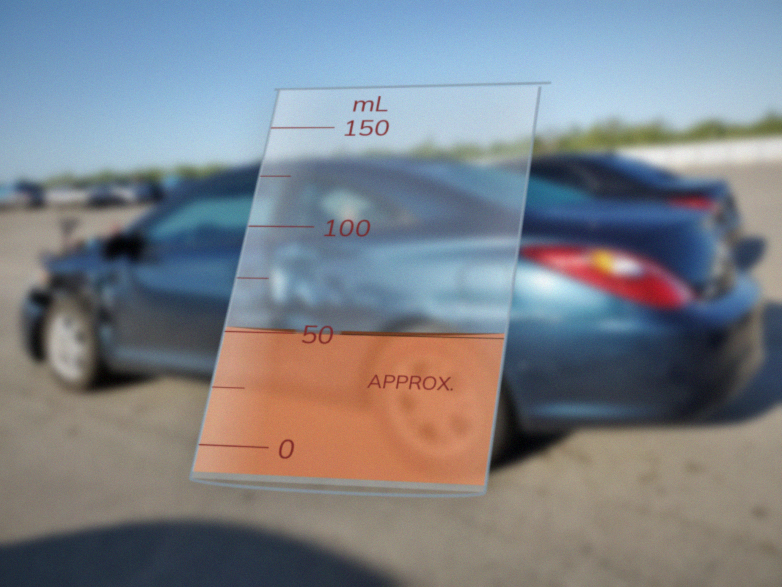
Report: 50; mL
